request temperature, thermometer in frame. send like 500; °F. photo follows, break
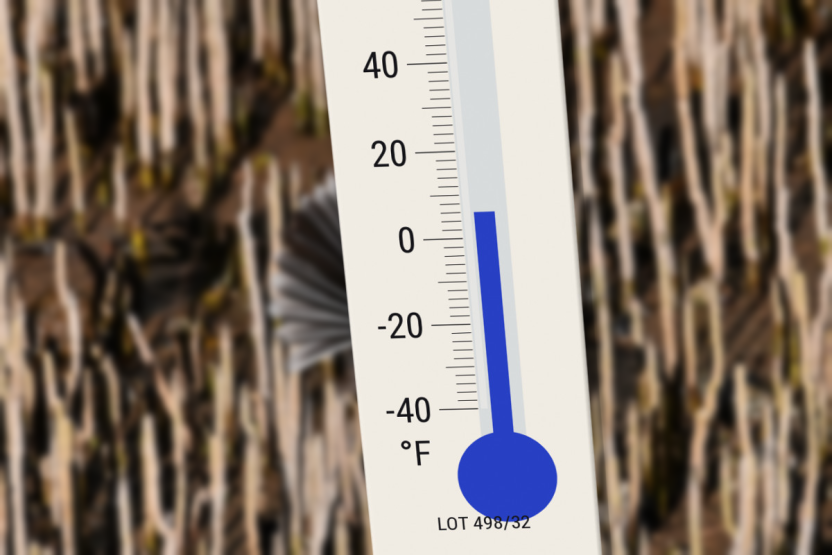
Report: 6; °F
